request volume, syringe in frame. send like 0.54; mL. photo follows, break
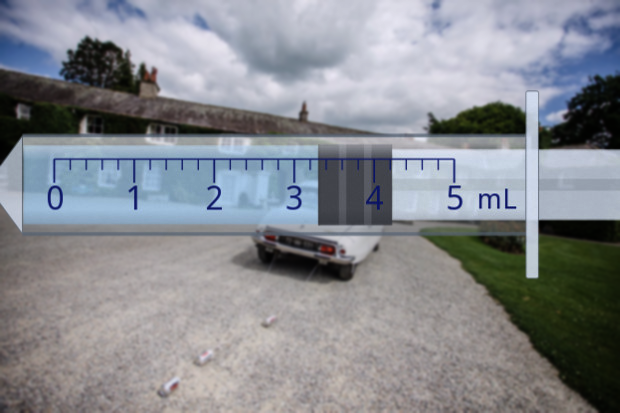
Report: 3.3; mL
